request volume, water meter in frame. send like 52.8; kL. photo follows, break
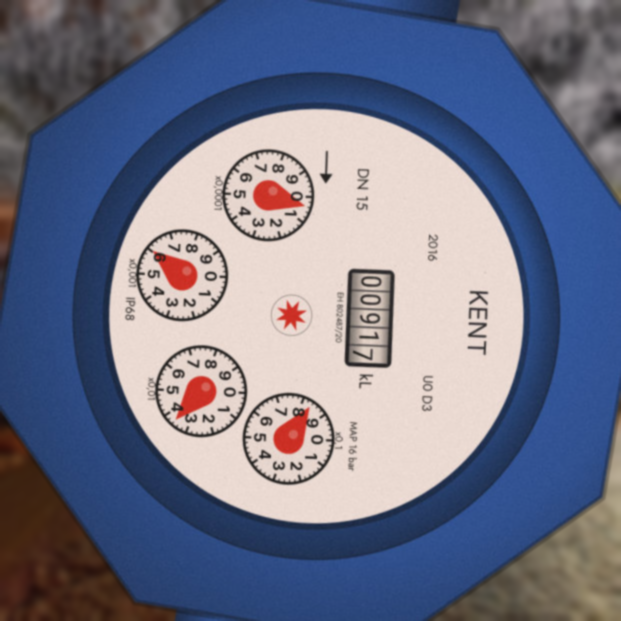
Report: 916.8360; kL
